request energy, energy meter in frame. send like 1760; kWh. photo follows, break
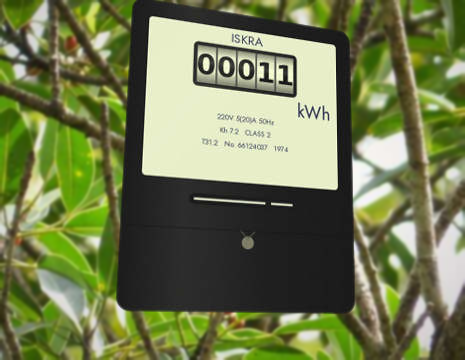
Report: 11; kWh
